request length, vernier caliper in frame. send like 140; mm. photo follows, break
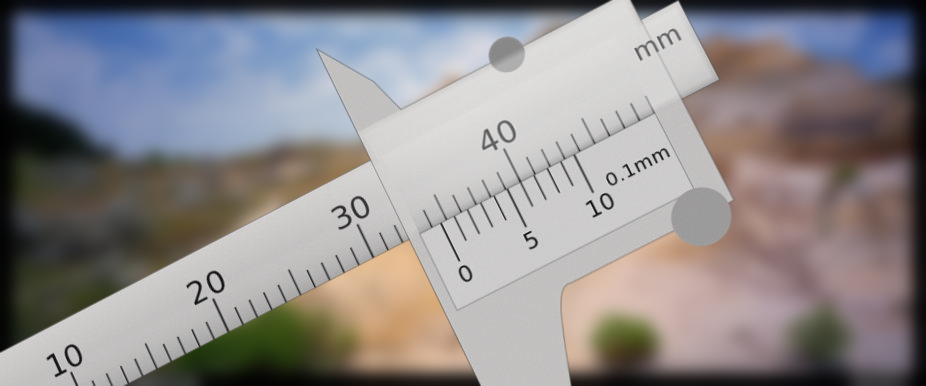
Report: 34.6; mm
